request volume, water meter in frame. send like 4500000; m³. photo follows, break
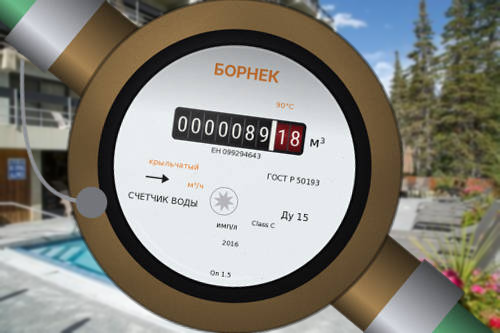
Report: 89.18; m³
